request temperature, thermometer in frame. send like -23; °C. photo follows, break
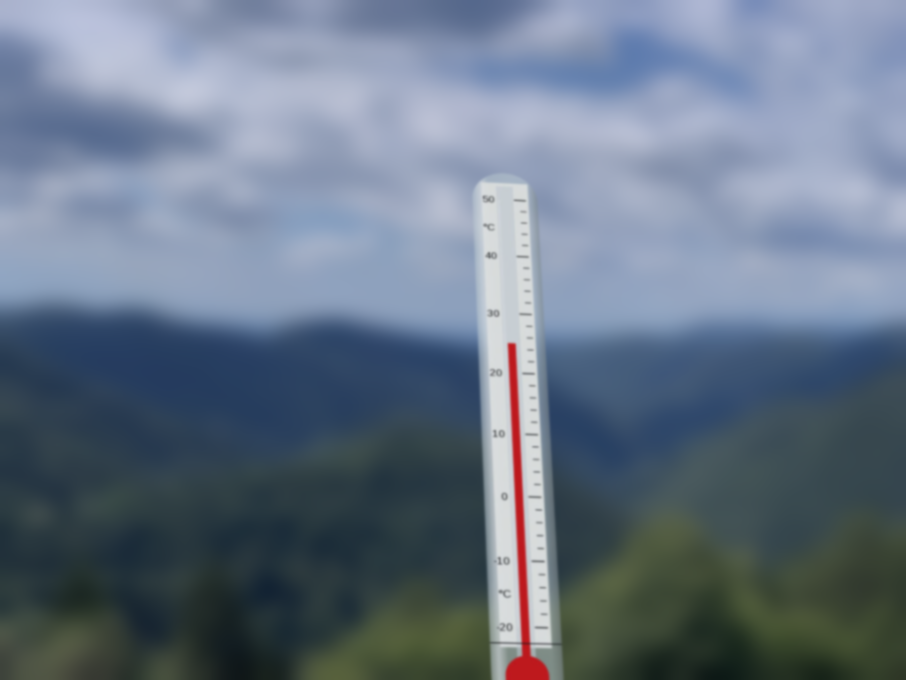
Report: 25; °C
